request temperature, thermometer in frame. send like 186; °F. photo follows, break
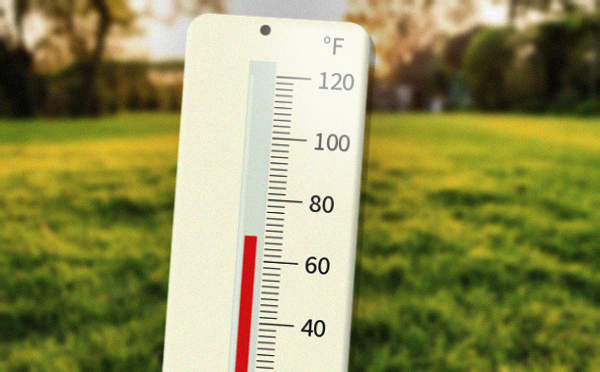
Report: 68; °F
